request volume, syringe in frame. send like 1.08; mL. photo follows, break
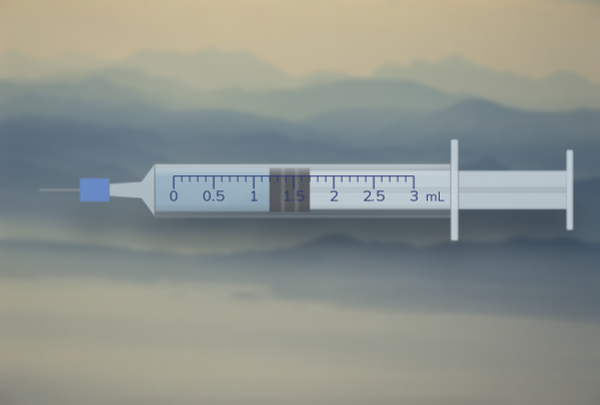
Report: 1.2; mL
